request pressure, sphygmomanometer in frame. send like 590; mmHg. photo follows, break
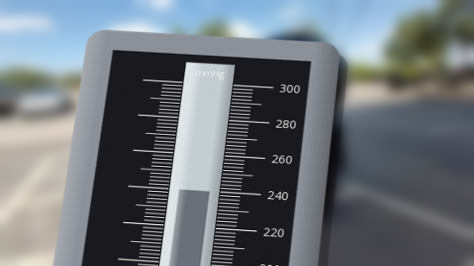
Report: 240; mmHg
